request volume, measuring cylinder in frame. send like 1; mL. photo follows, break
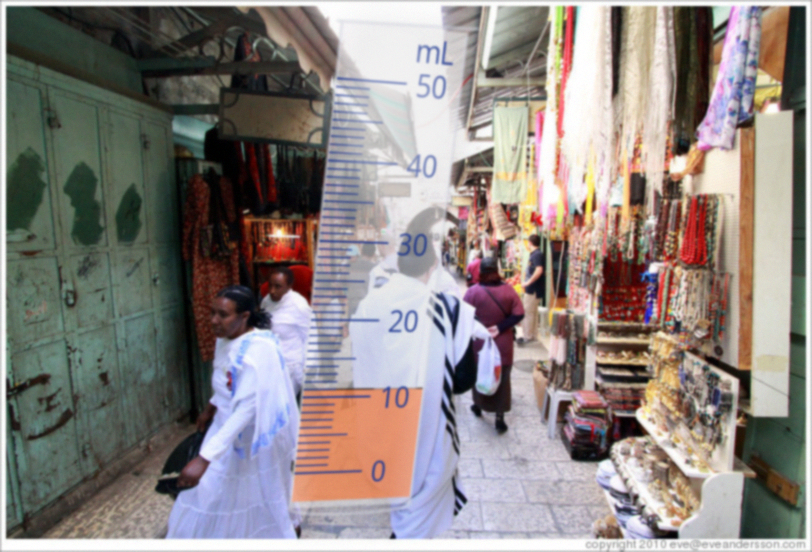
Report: 11; mL
